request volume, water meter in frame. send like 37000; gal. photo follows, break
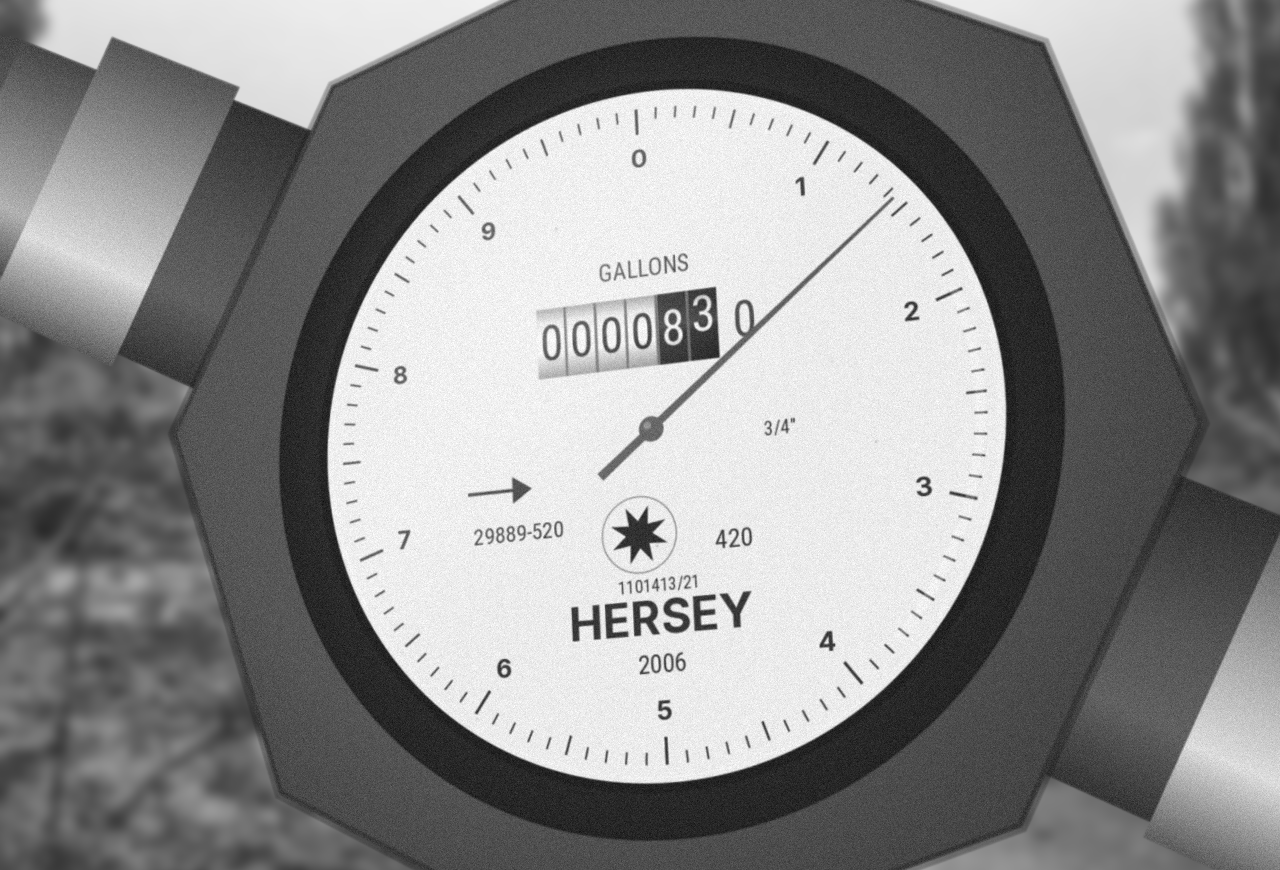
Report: 831.4; gal
